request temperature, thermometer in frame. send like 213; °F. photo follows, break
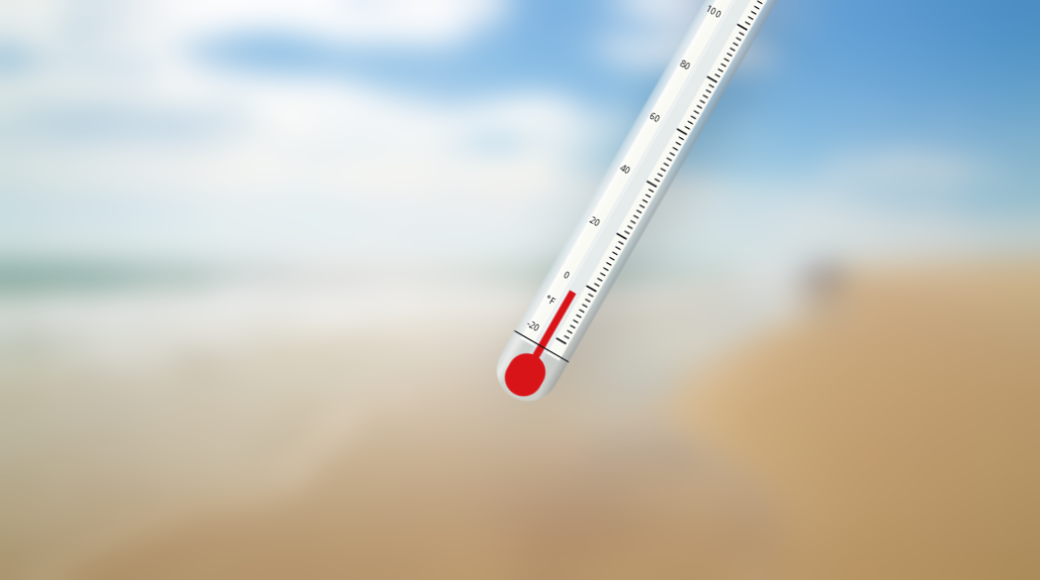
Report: -4; °F
